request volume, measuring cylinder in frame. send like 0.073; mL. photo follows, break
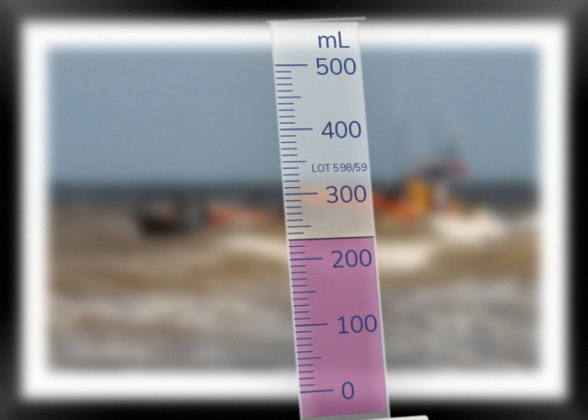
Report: 230; mL
